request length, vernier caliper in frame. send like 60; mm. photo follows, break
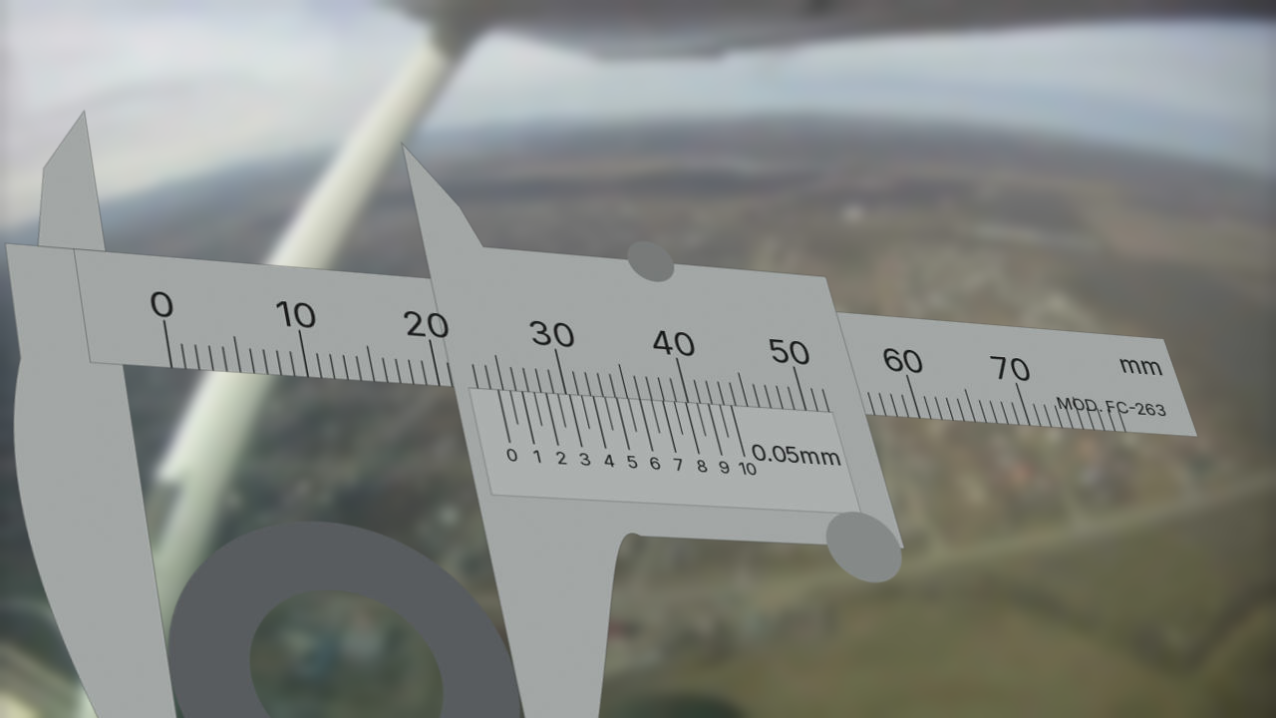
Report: 24.6; mm
